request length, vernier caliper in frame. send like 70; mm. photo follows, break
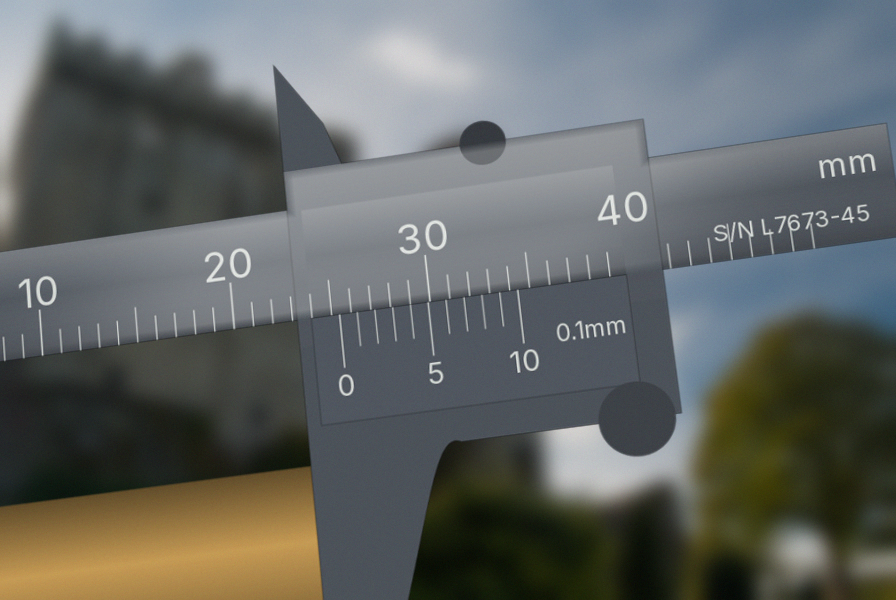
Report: 25.4; mm
